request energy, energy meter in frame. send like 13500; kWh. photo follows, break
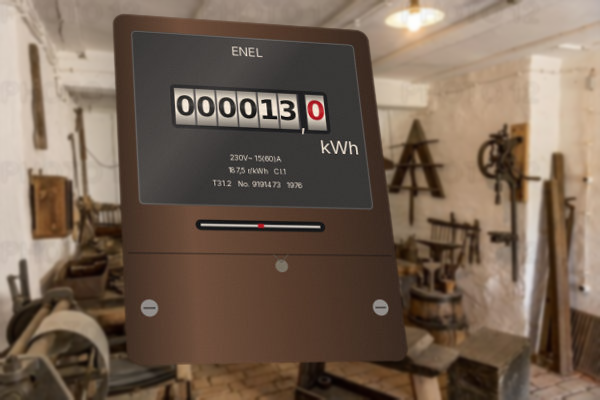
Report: 13.0; kWh
